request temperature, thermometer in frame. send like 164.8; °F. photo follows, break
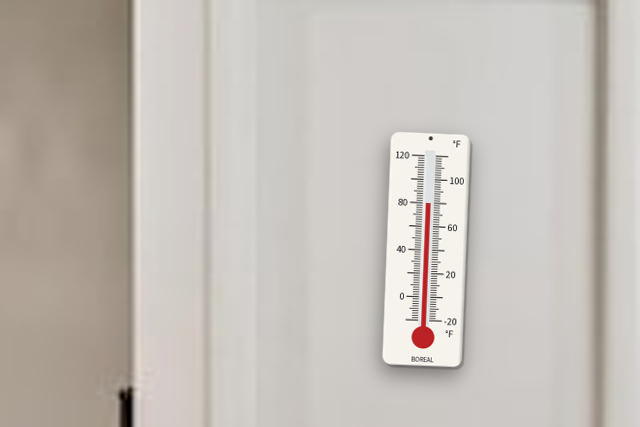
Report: 80; °F
